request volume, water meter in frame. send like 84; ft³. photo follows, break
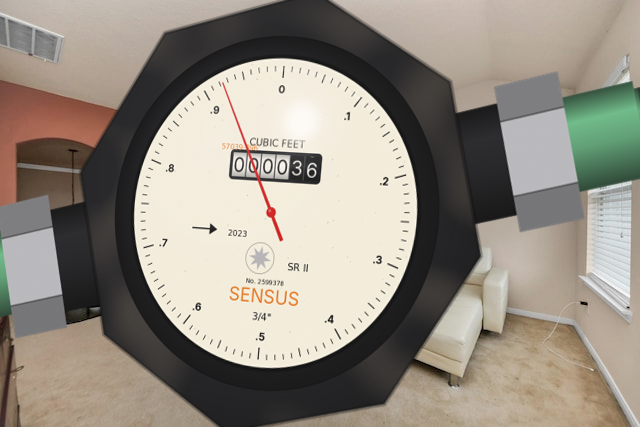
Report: 35.92; ft³
